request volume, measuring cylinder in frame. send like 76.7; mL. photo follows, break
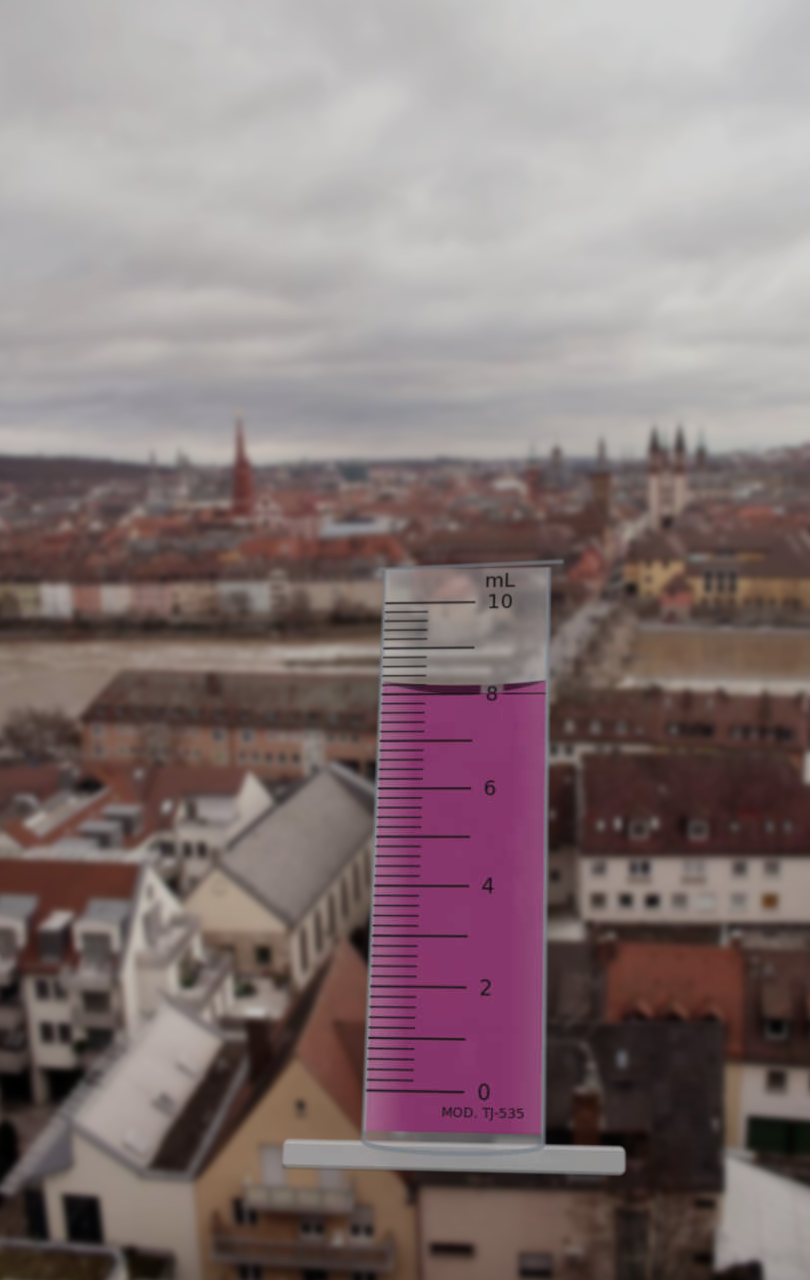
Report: 8; mL
